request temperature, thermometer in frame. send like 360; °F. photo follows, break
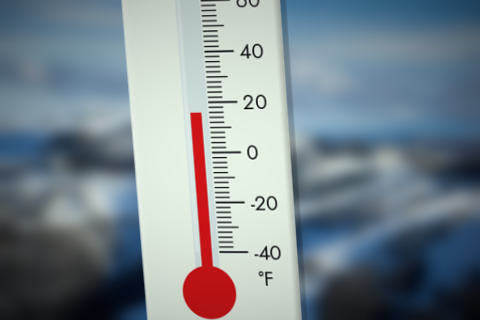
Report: 16; °F
